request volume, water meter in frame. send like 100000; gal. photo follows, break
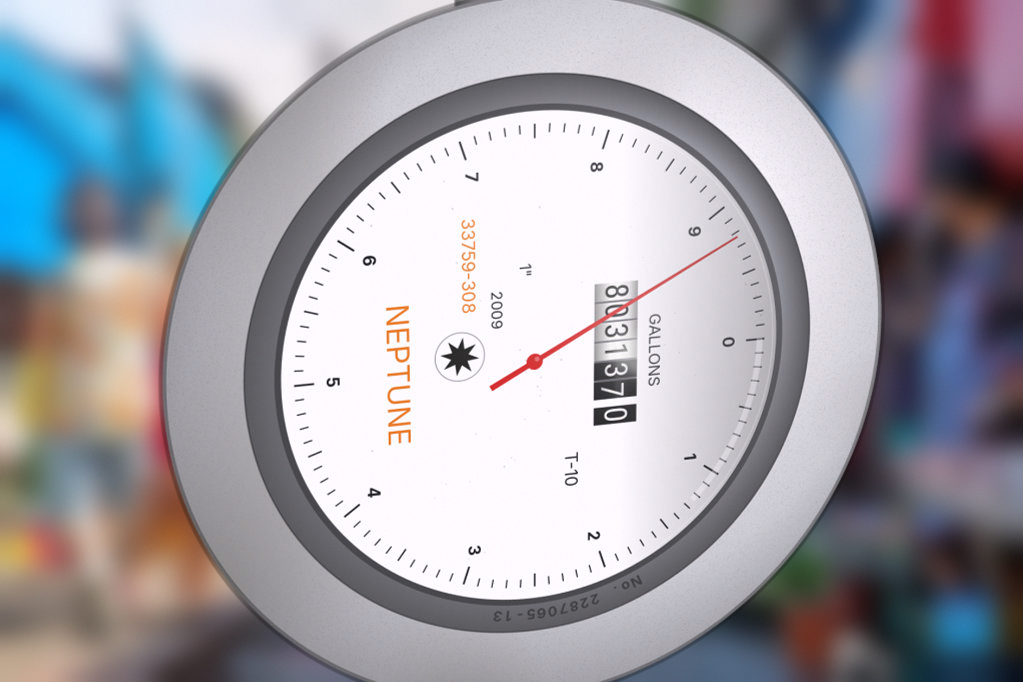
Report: 8031369.2; gal
